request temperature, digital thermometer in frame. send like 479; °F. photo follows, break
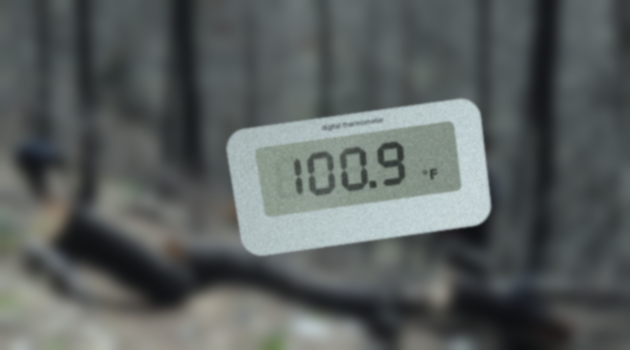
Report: 100.9; °F
